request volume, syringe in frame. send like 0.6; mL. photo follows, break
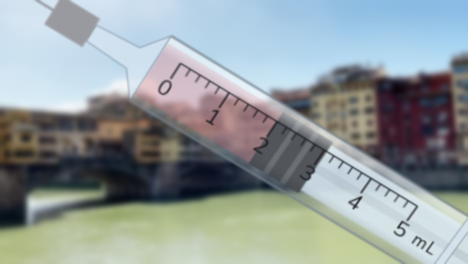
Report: 2; mL
